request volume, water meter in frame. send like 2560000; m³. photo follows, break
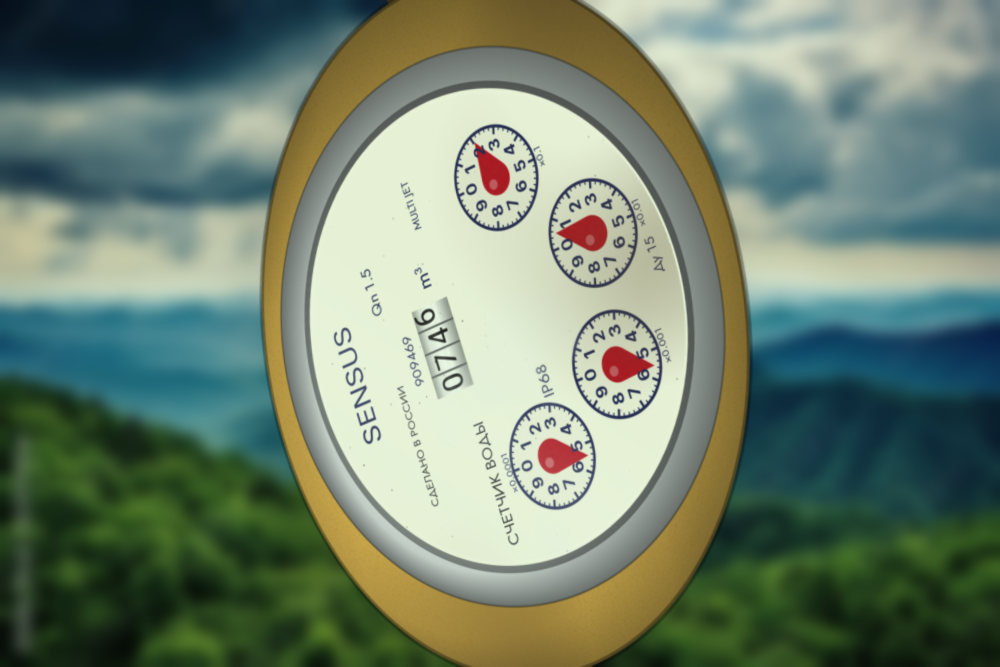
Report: 746.2055; m³
